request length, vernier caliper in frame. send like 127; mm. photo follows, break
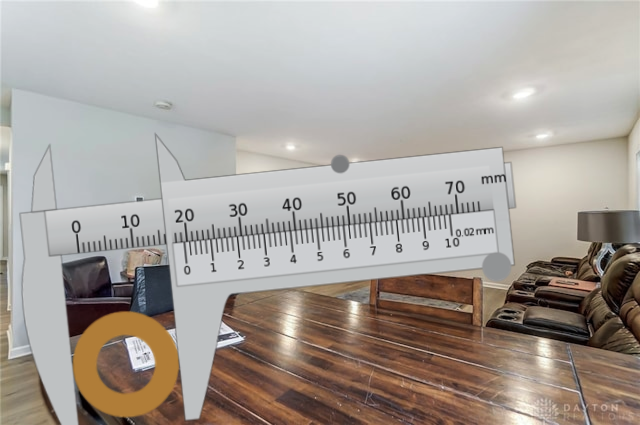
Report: 19.5; mm
